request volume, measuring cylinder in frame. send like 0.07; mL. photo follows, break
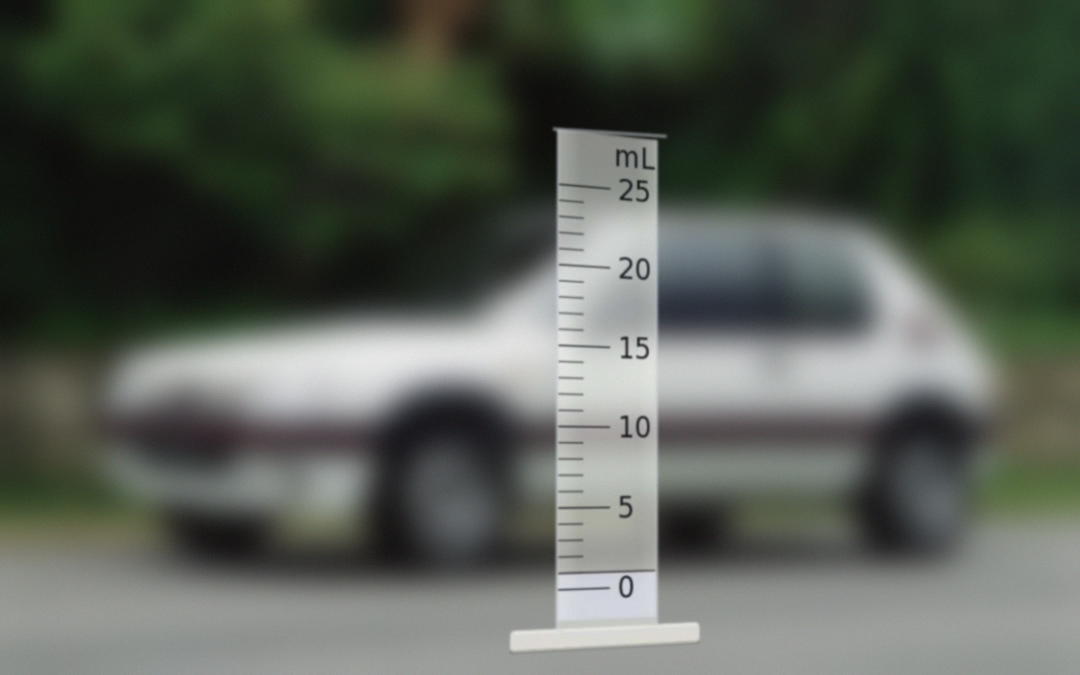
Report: 1; mL
